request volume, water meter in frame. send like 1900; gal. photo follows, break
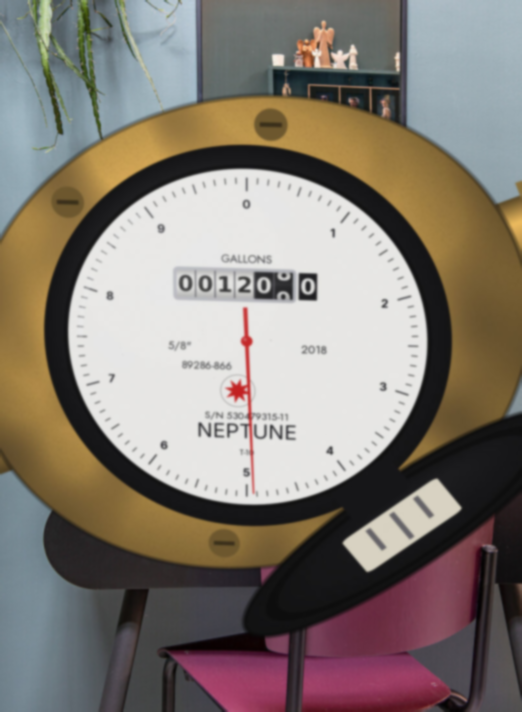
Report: 12084.9; gal
